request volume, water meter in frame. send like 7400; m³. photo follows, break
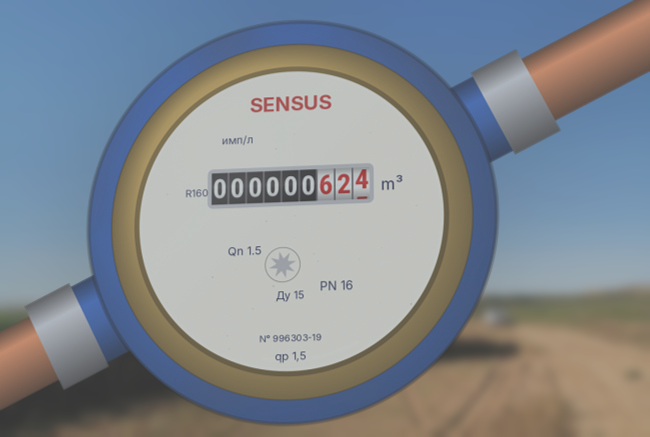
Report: 0.624; m³
